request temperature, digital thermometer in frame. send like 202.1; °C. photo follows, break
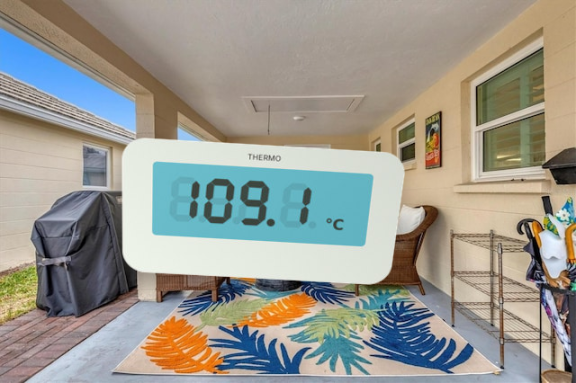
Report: 109.1; °C
